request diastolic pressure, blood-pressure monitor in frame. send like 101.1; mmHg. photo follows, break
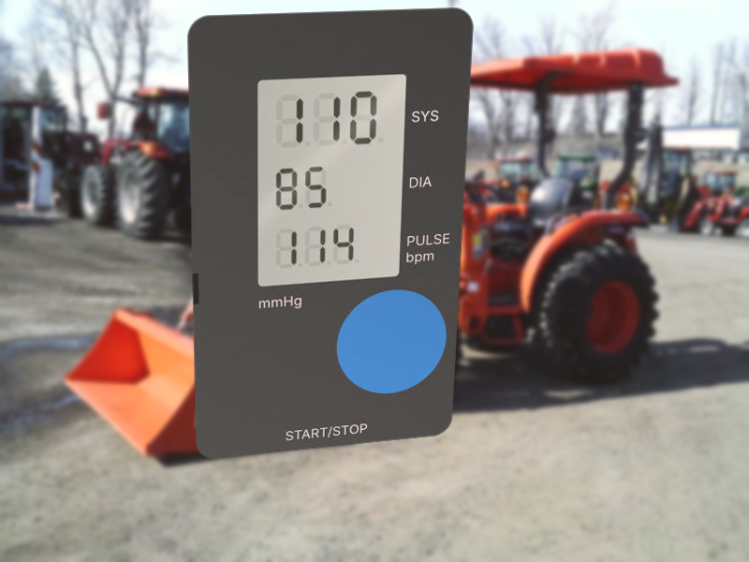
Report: 85; mmHg
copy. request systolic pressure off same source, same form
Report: 110; mmHg
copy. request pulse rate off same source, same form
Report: 114; bpm
